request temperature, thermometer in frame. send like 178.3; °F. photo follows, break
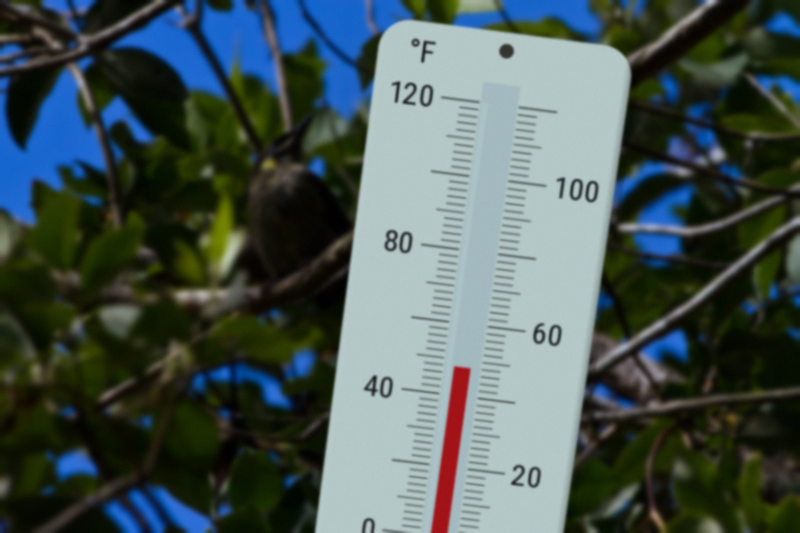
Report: 48; °F
